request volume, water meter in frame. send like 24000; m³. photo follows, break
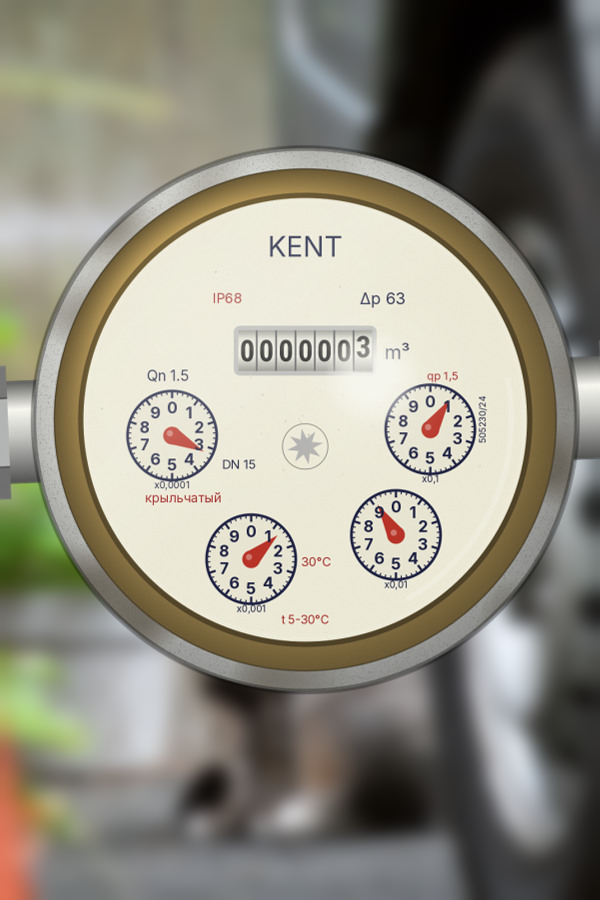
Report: 3.0913; m³
